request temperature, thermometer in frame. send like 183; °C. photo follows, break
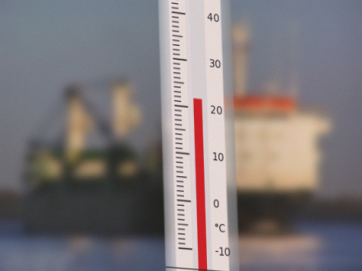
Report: 22; °C
